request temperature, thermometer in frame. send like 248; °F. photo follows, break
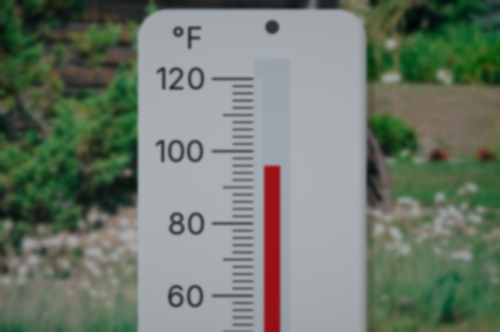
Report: 96; °F
